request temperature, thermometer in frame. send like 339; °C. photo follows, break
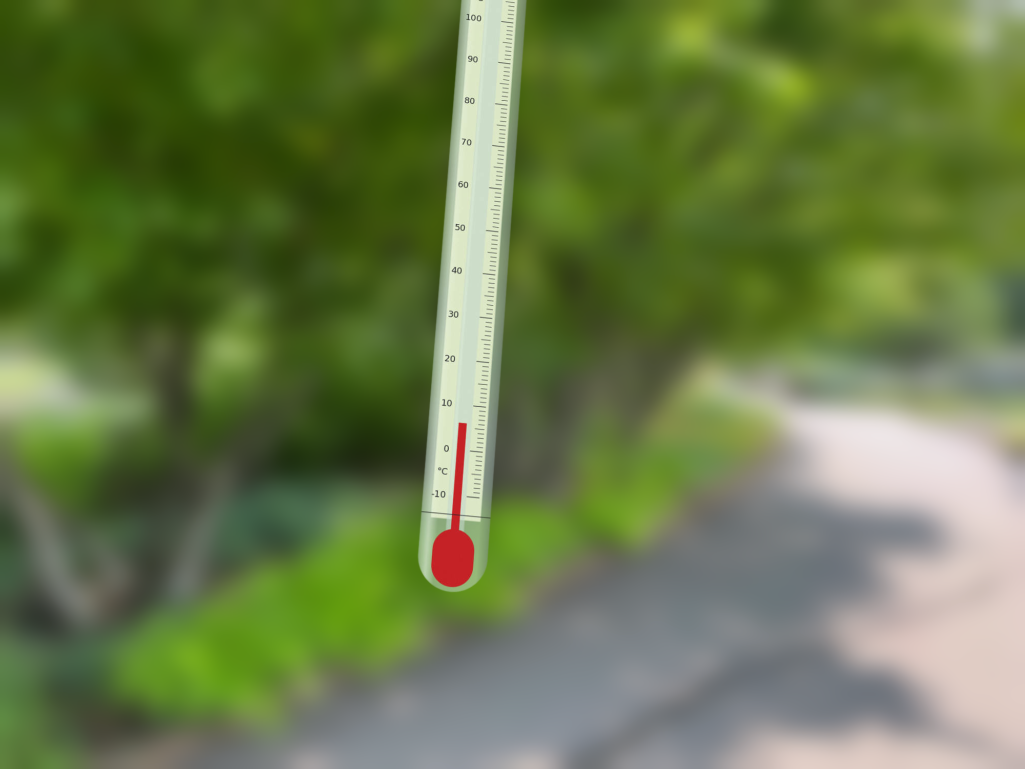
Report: 6; °C
